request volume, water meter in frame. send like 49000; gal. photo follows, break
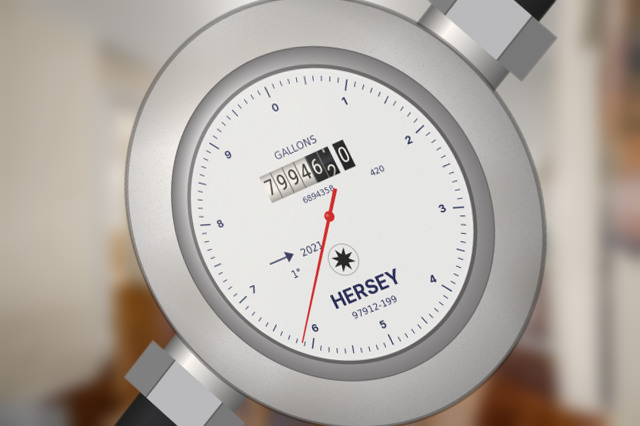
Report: 7994616.1; gal
